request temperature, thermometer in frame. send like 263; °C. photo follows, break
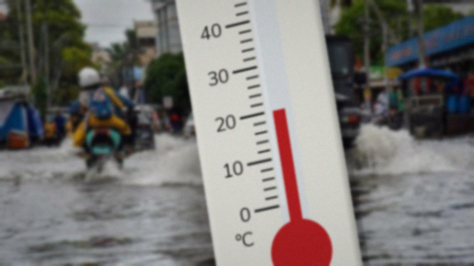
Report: 20; °C
